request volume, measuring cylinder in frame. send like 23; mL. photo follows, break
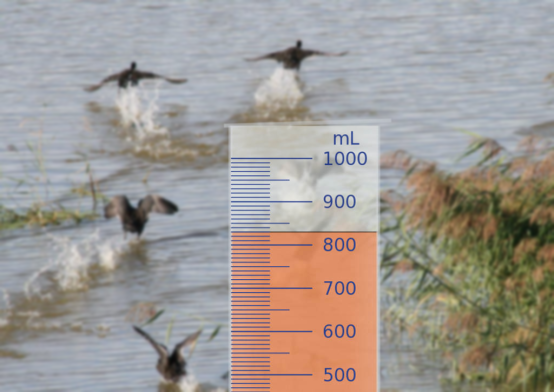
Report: 830; mL
